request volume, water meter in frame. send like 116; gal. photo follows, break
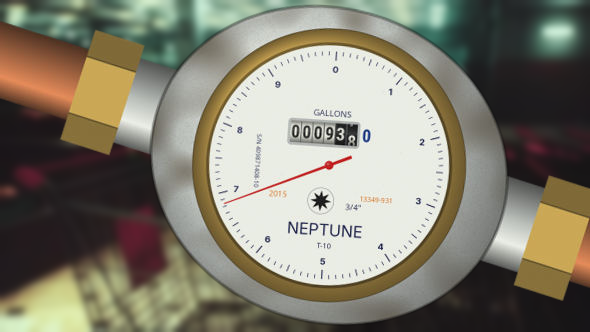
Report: 9376.8; gal
